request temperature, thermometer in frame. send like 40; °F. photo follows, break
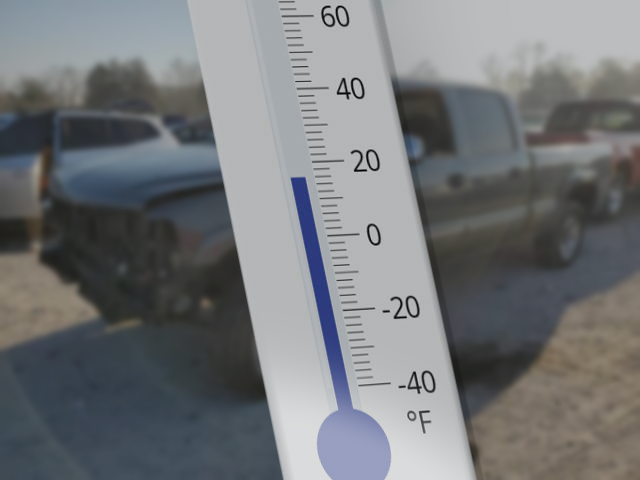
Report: 16; °F
